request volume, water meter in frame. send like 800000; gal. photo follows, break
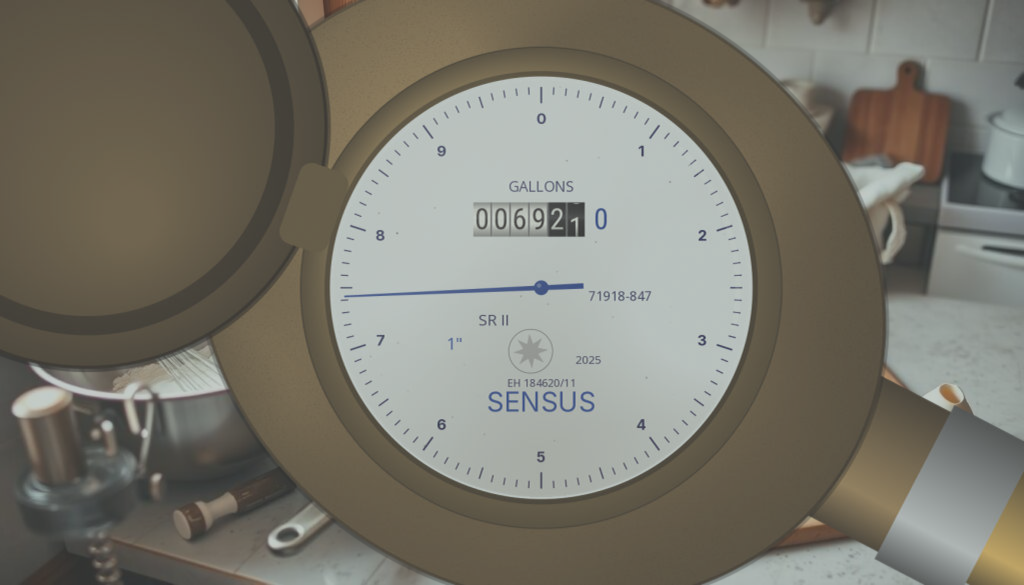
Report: 69207.4; gal
